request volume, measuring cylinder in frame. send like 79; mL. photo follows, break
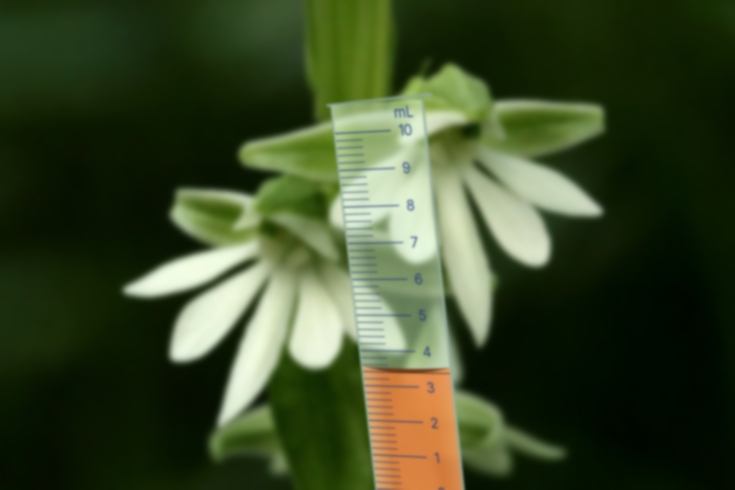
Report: 3.4; mL
